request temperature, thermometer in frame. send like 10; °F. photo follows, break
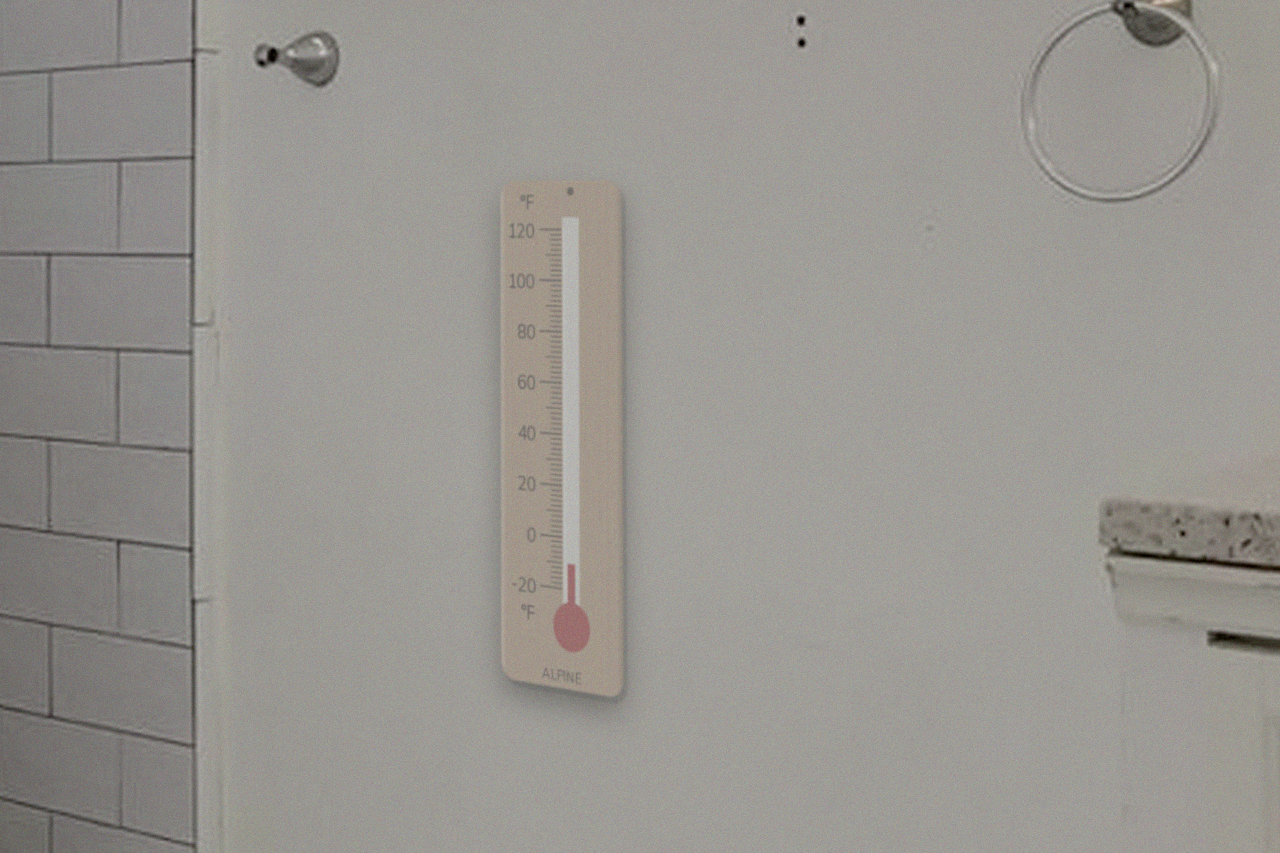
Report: -10; °F
